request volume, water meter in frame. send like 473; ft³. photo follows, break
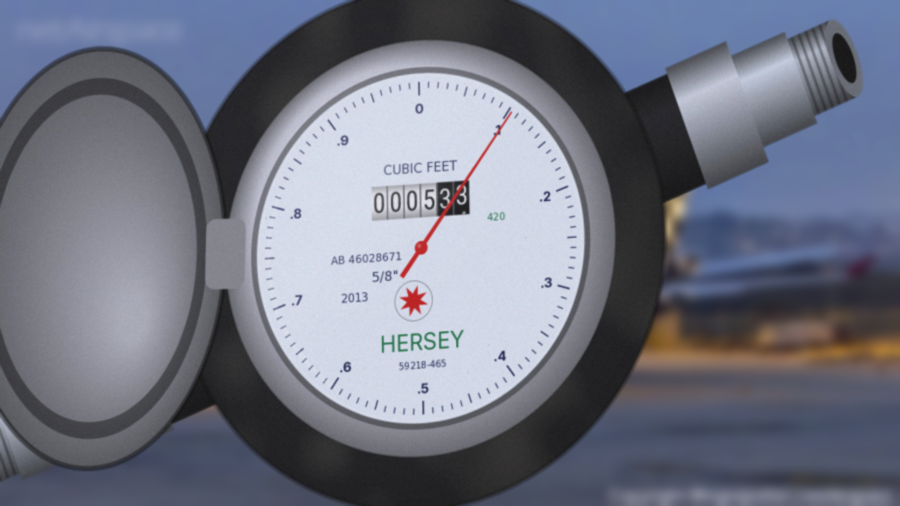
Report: 533.10; ft³
